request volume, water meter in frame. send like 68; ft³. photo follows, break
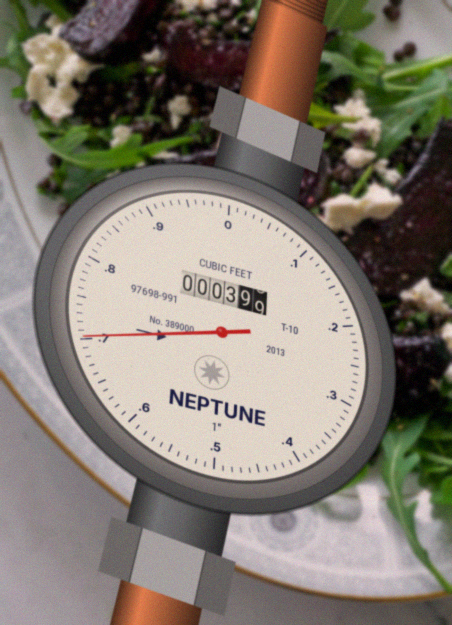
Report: 398.70; ft³
